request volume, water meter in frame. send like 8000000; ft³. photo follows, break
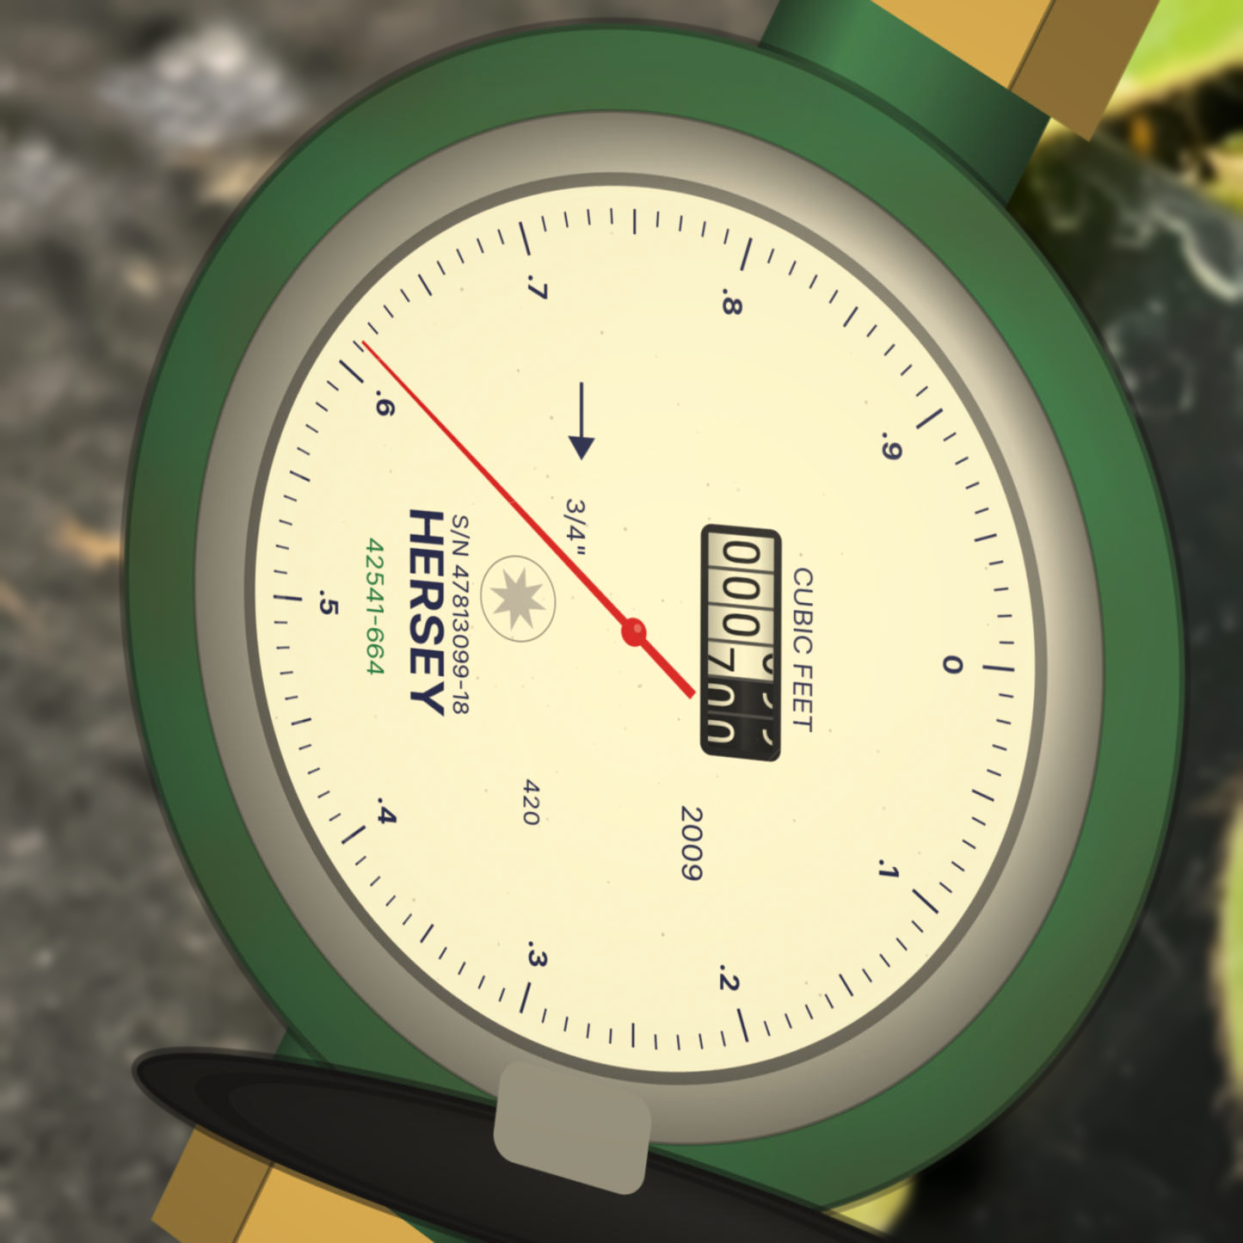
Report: 699.61; ft³
